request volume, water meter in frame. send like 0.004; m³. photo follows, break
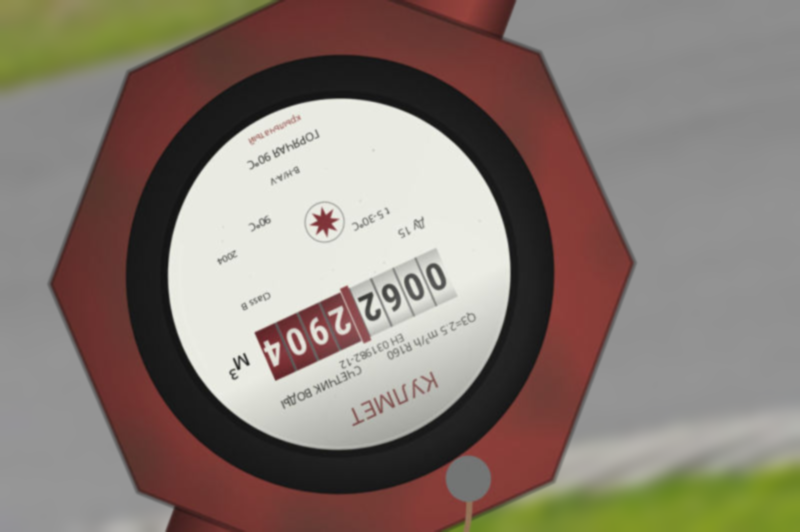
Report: 62.2904; m³
